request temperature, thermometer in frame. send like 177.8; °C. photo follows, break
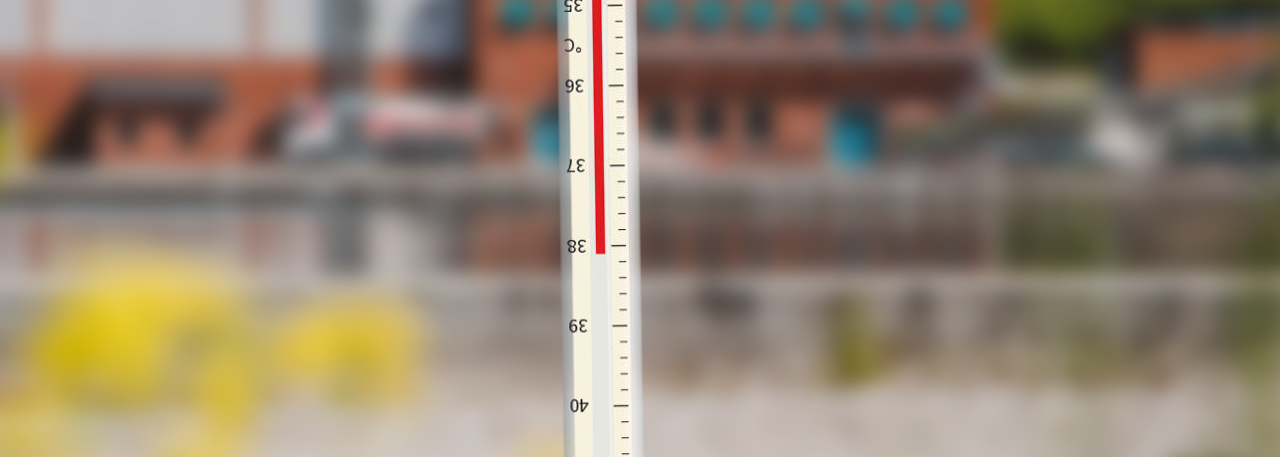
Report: 38.1; °C
